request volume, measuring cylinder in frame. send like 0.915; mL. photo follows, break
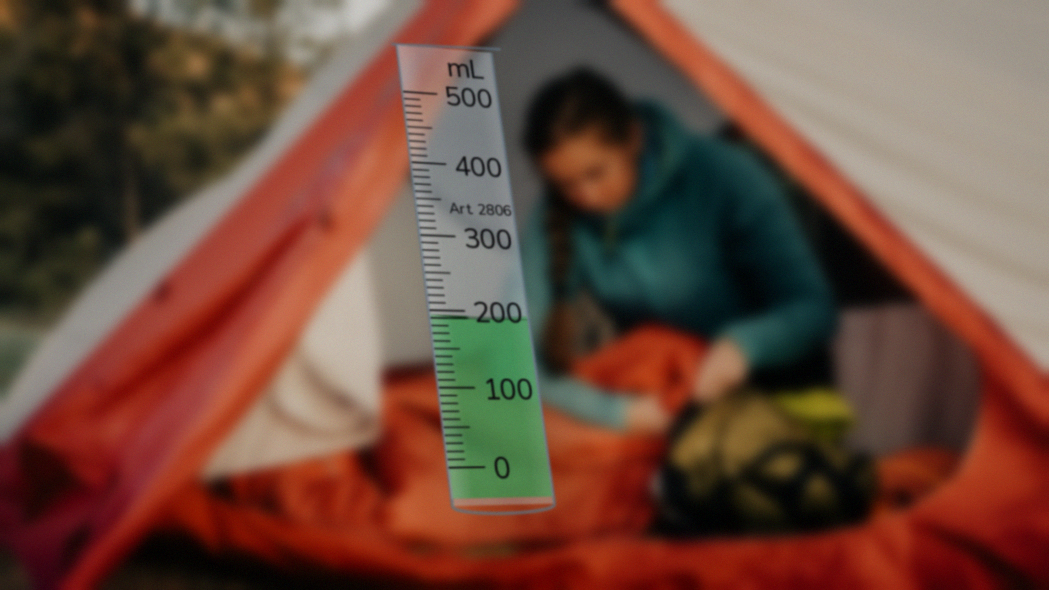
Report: 190; mL
